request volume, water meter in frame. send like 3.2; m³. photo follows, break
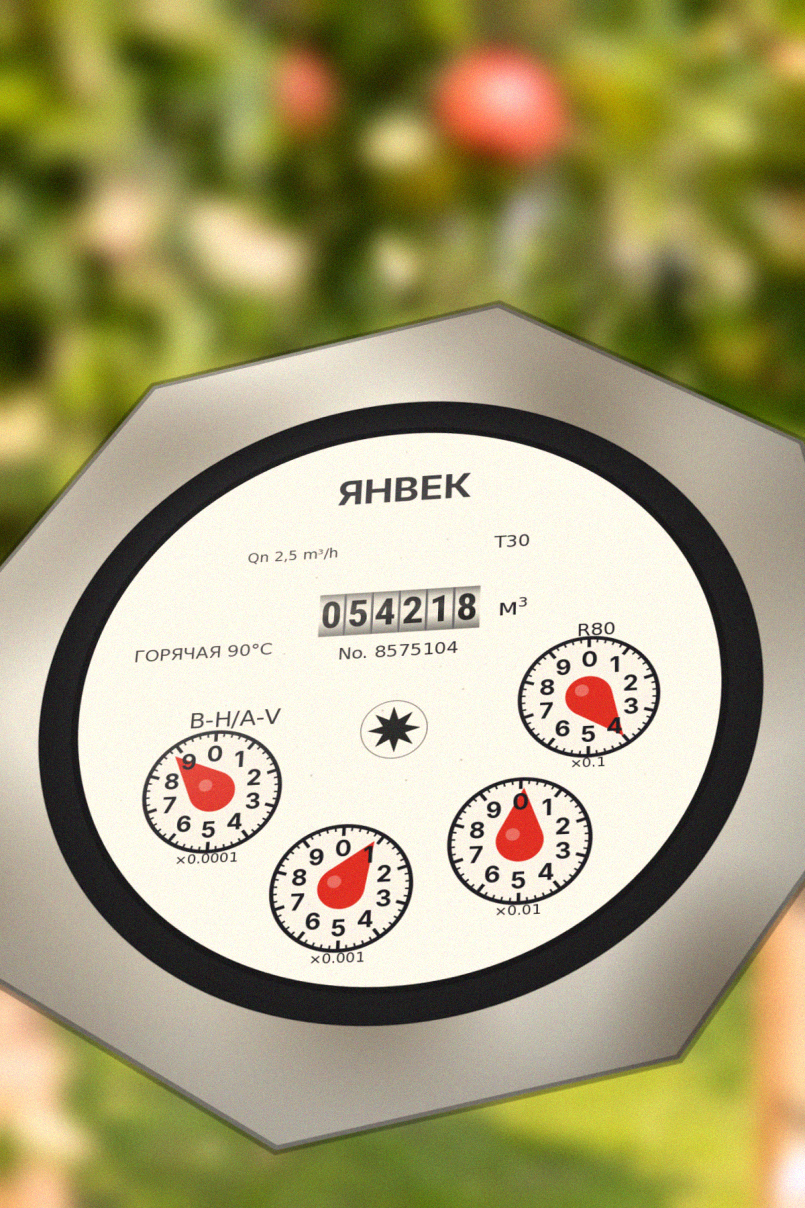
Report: 54218.4008; m³
